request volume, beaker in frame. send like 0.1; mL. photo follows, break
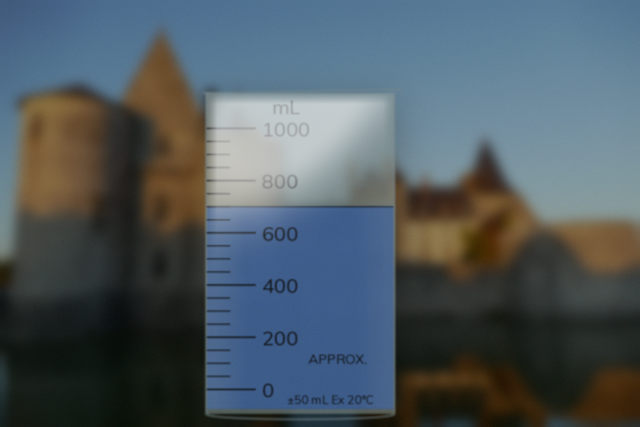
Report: 700; mL
